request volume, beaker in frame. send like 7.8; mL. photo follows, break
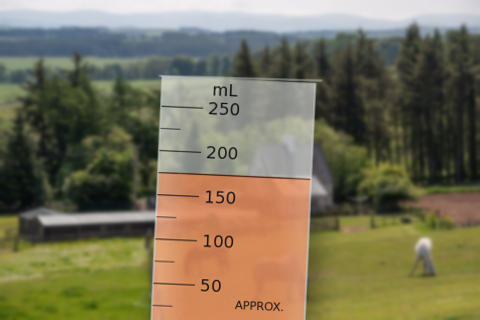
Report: 175; mL
